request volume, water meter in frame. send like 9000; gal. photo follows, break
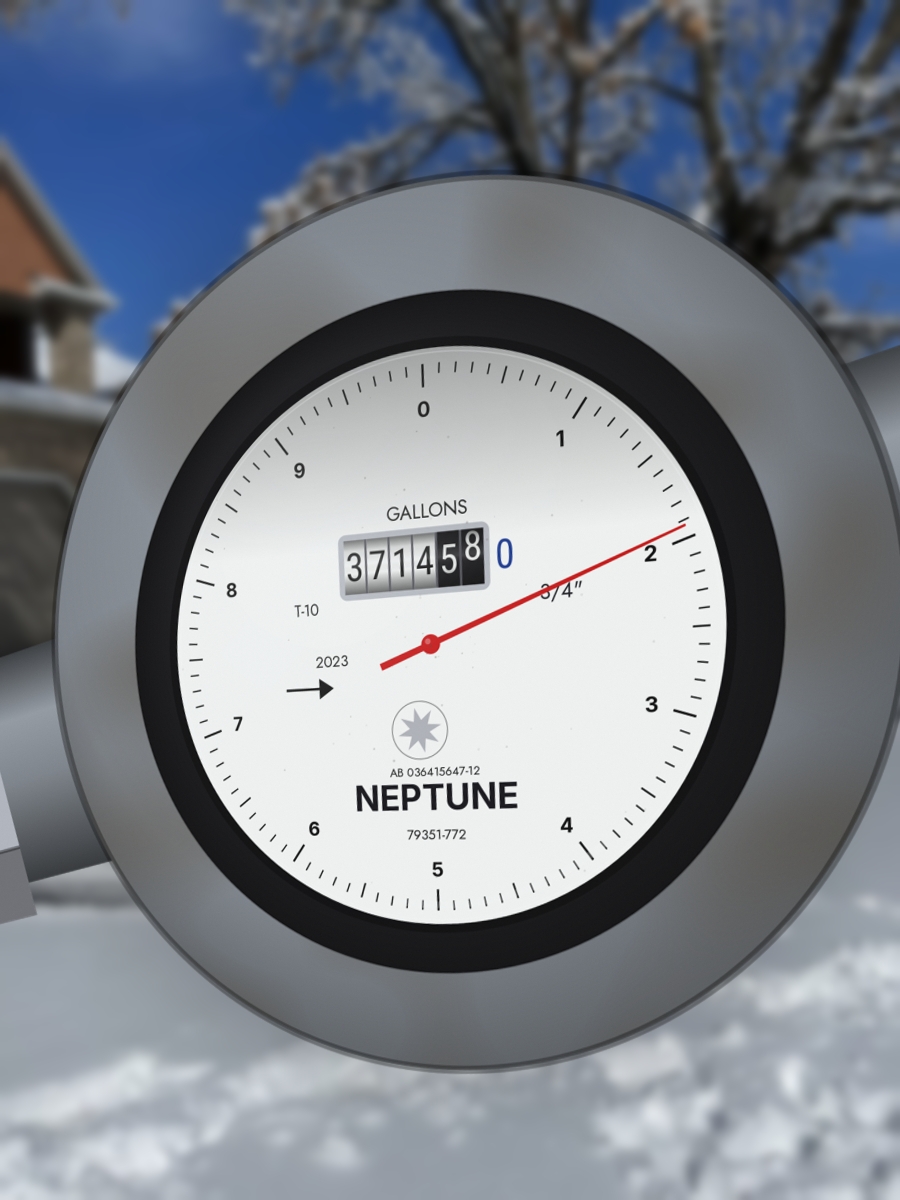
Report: 3714581.9; gal
